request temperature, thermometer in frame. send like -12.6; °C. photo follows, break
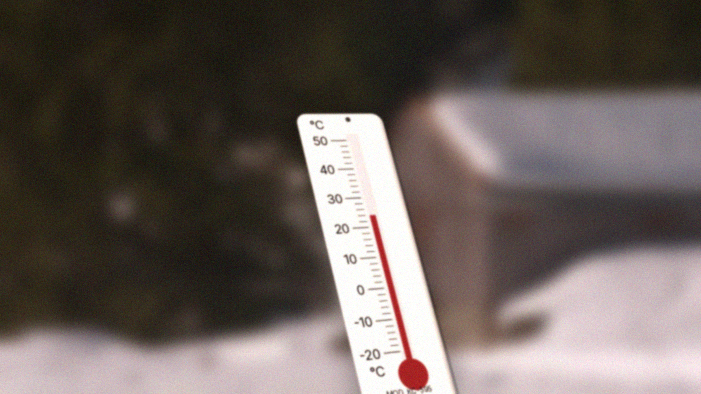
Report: 24; °C
